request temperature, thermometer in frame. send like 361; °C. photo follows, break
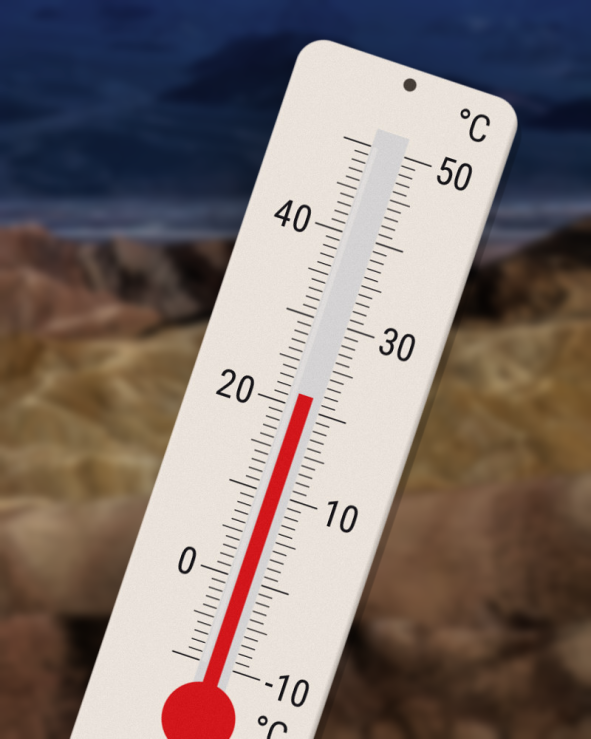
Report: 21.5; °C
